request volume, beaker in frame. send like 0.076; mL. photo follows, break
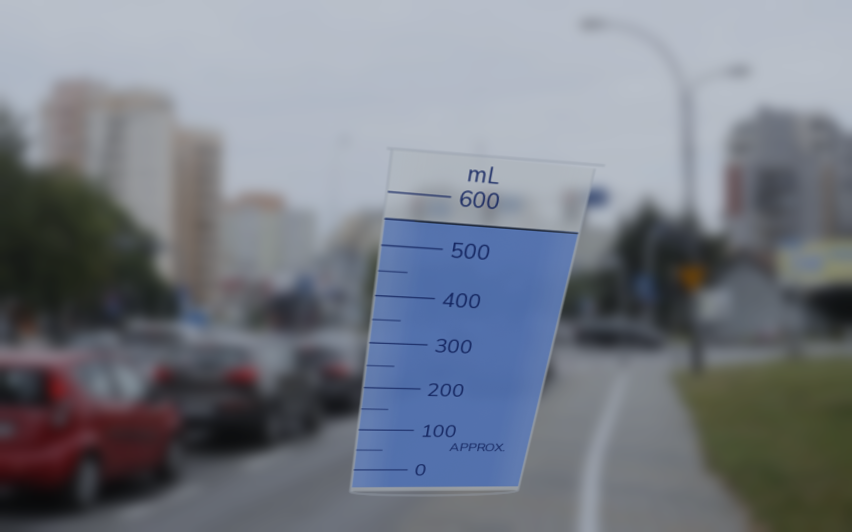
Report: 550; mL
